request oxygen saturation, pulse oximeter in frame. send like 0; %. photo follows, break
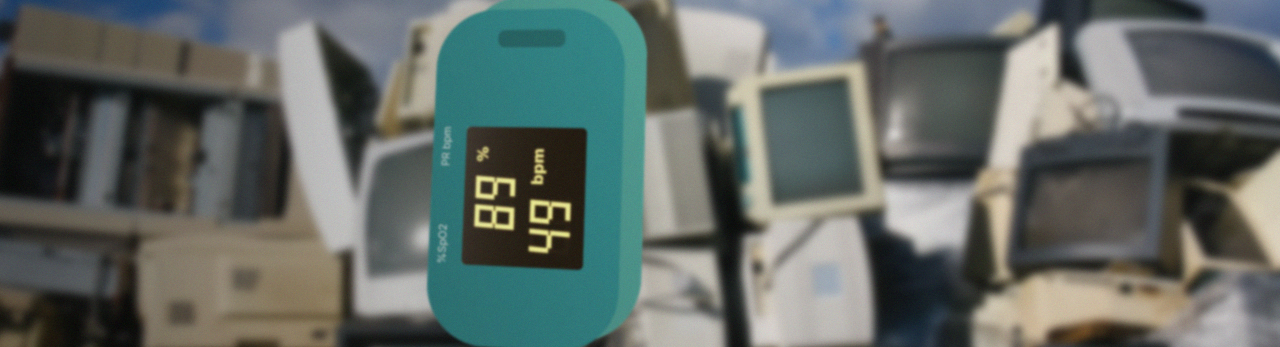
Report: 89; %
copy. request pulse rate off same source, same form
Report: 49; bpm
